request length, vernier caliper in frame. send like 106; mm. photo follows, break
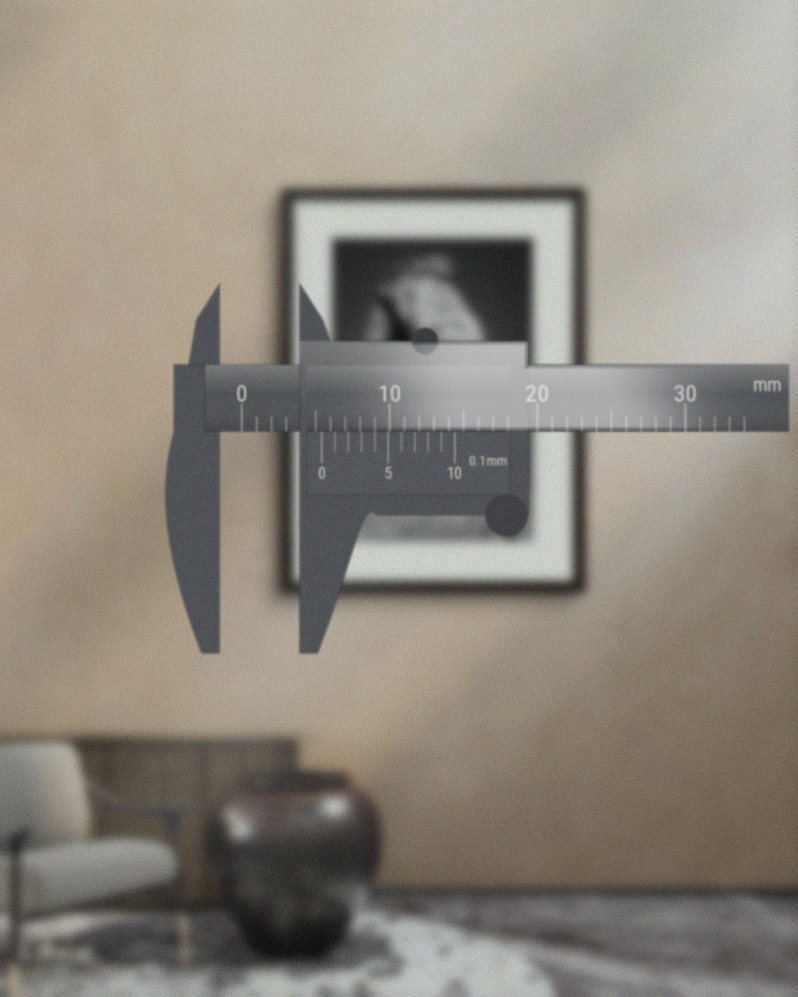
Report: 5.4; mm
